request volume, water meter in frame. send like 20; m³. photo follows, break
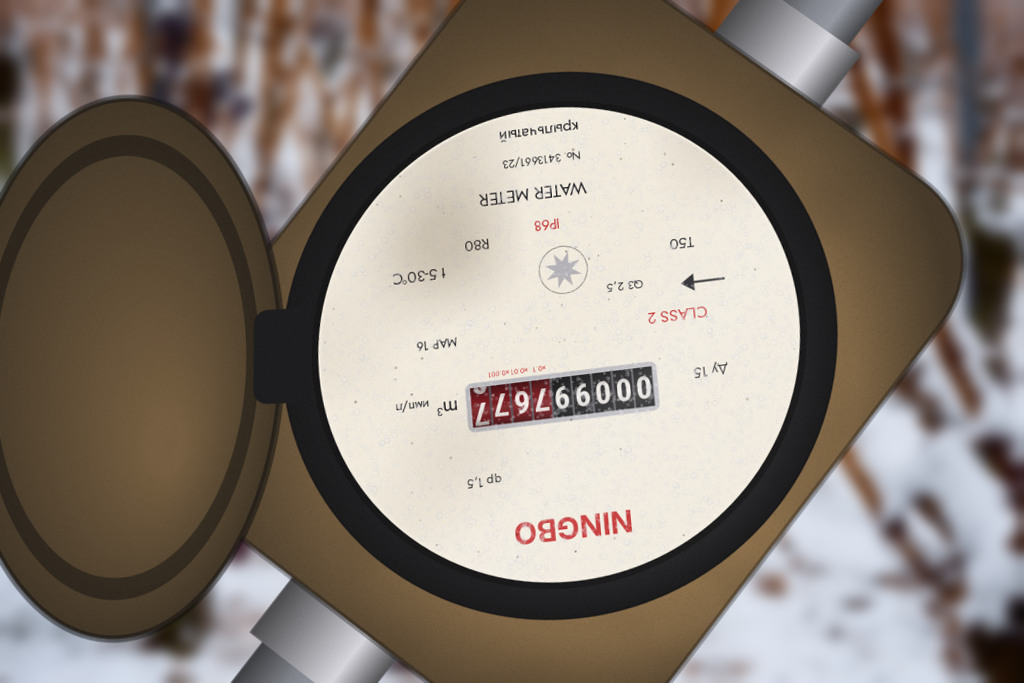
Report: 99.7677; m³
